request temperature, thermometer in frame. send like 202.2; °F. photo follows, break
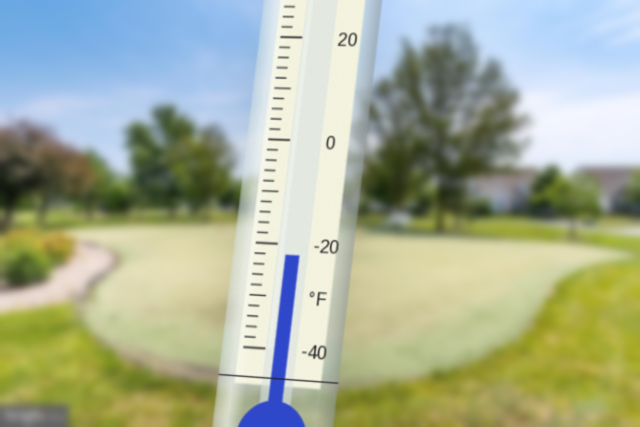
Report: -22; °F
